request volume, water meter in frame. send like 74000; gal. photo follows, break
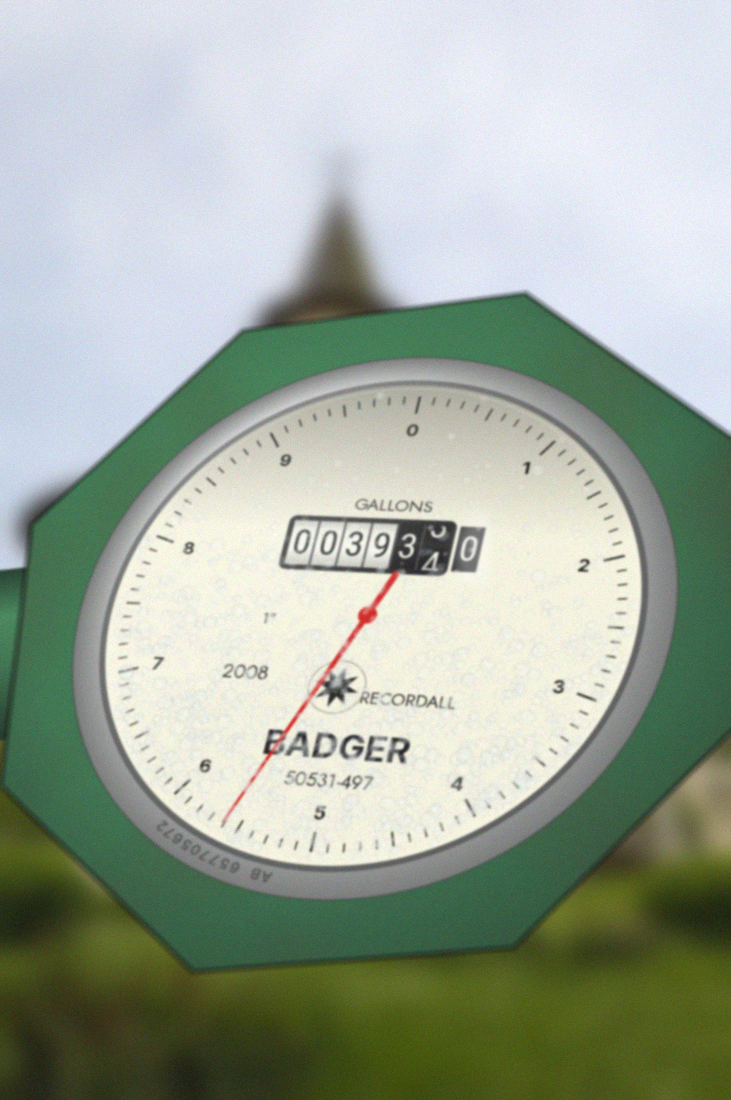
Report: 39335.6; gal
